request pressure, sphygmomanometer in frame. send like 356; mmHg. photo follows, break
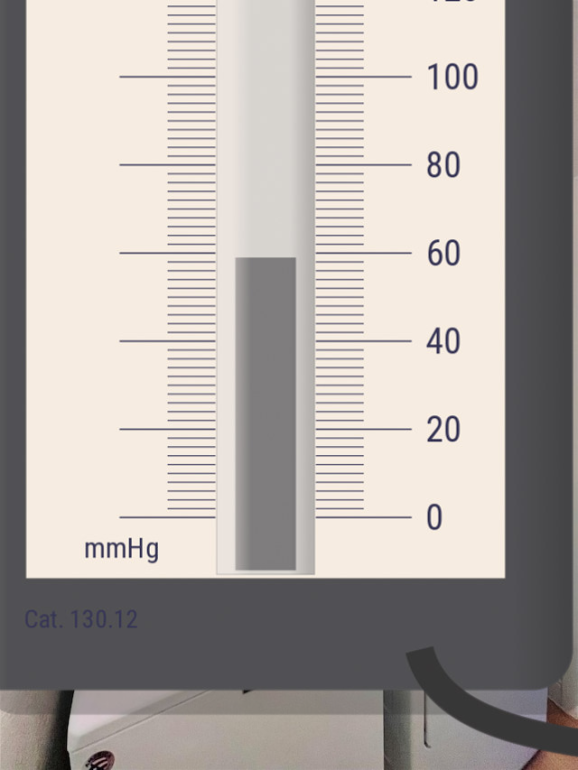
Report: 59; mmHg
